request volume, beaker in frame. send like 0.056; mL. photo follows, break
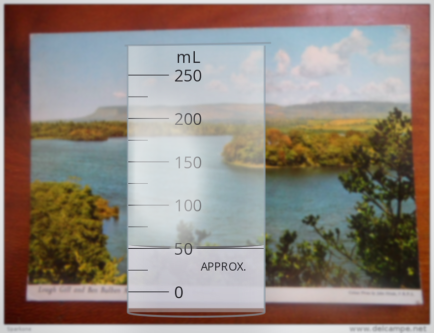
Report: 50; mL
